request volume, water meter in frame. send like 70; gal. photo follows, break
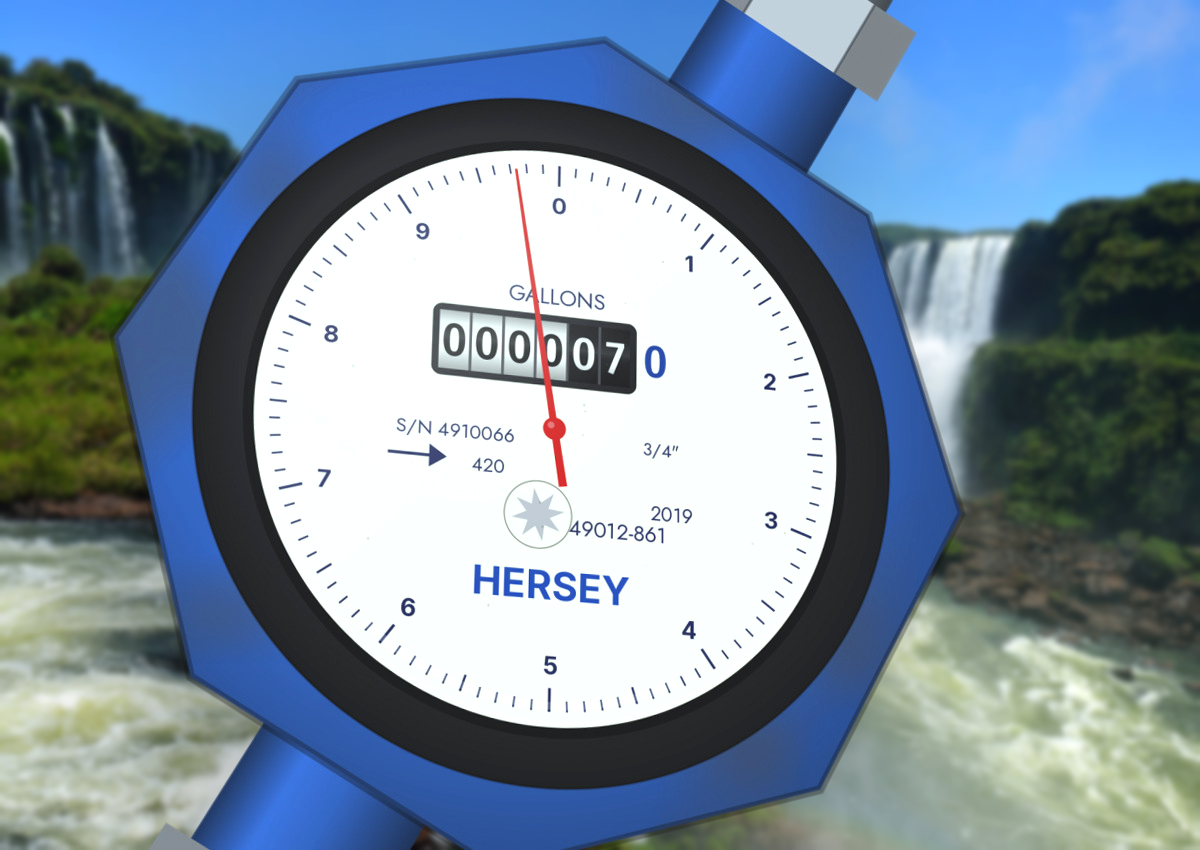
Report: 69.7; gal
